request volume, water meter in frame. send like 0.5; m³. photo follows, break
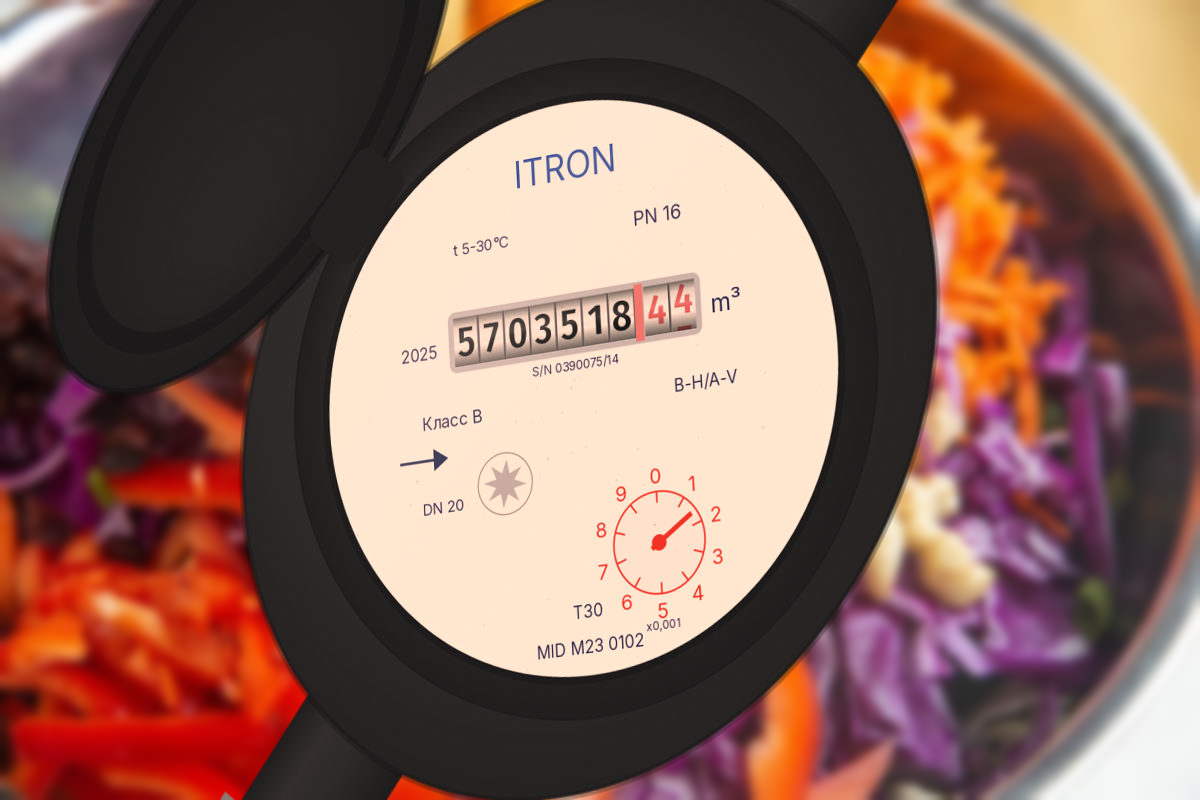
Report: 5703518.441; m³
